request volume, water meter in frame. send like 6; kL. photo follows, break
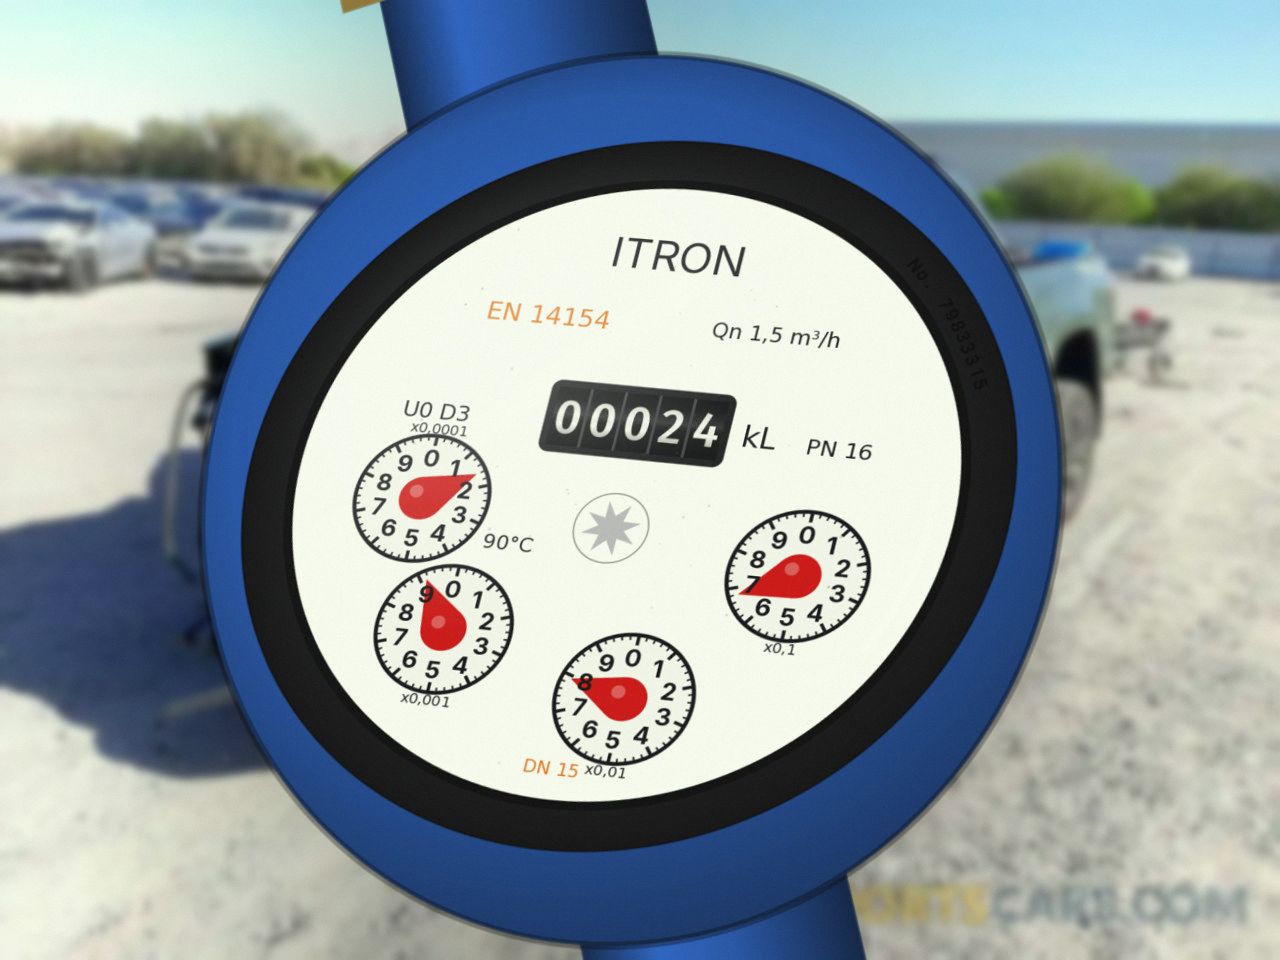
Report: 24.6791; kL
